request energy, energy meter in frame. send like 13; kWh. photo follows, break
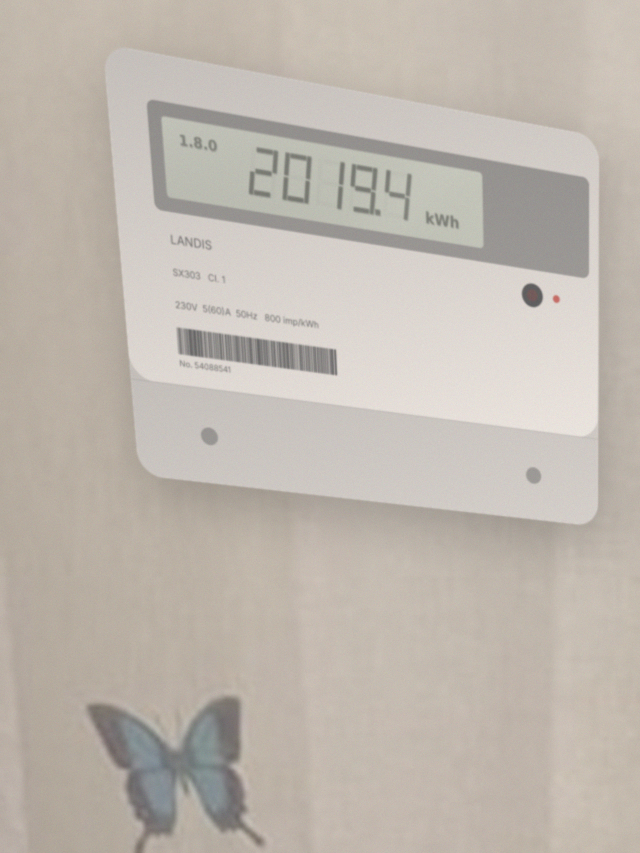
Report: 2019.4; kWh
